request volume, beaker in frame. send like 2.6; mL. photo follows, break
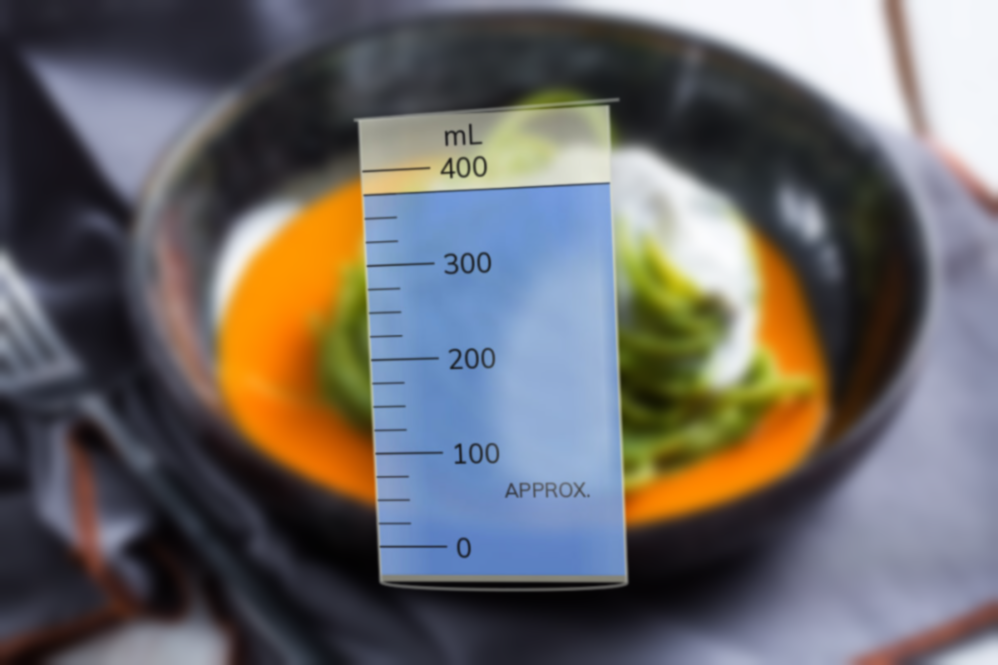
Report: 375; mL
